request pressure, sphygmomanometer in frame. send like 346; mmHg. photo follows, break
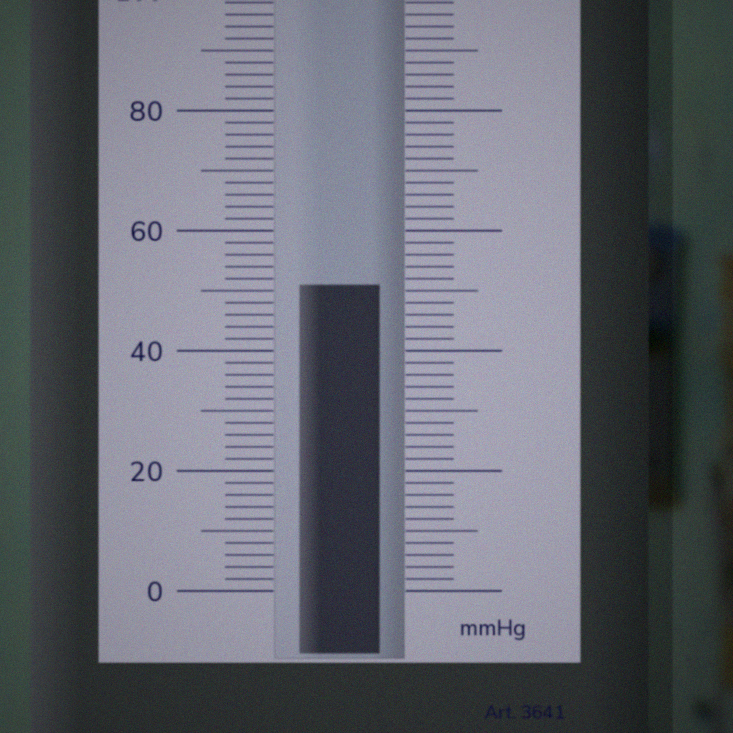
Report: 51; mmHg
